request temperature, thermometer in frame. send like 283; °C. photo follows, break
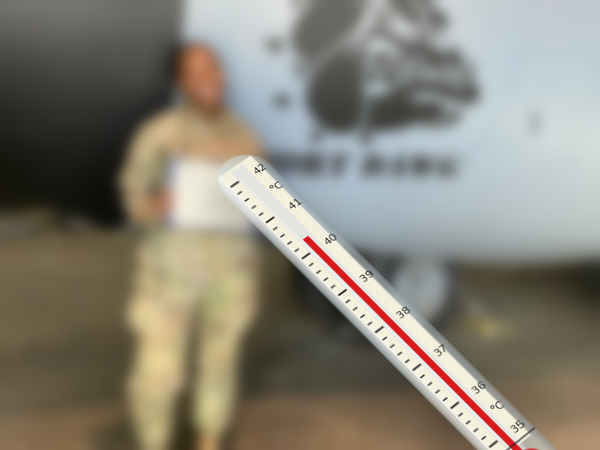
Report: 40.3; °C
